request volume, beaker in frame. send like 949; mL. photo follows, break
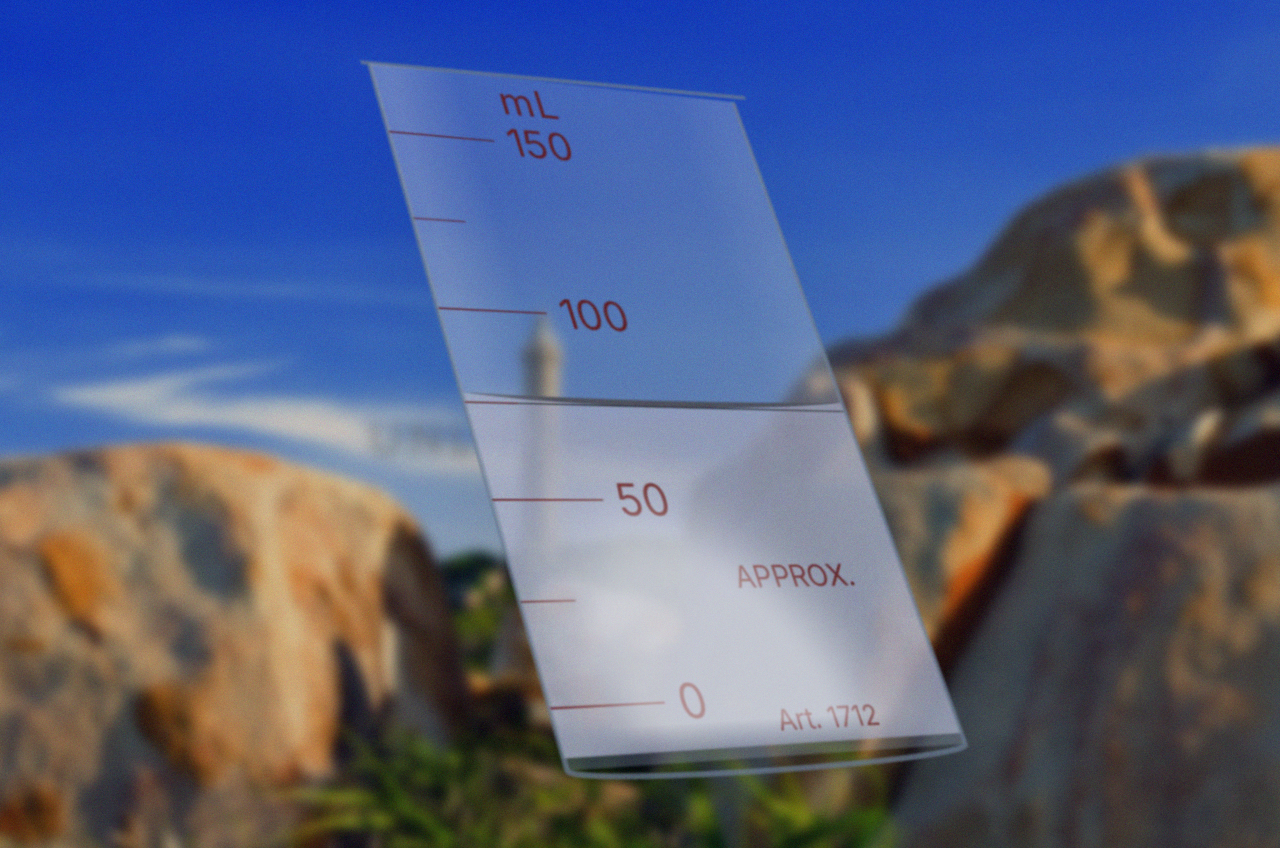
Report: 75; mL
